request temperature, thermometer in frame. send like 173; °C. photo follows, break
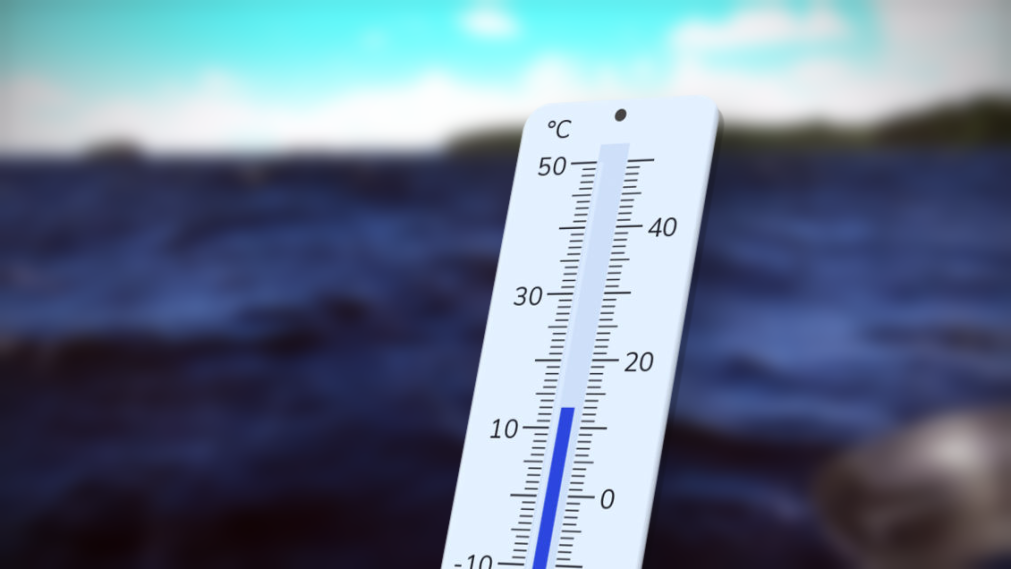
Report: 13; °C
